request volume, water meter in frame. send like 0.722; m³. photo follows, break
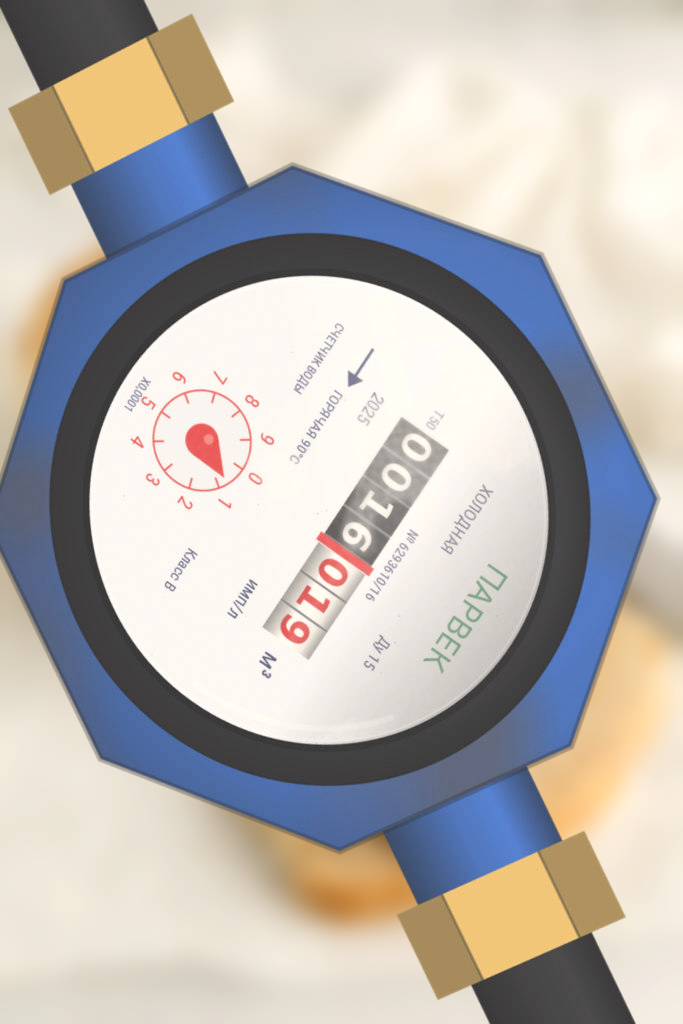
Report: 16.0190; m³
